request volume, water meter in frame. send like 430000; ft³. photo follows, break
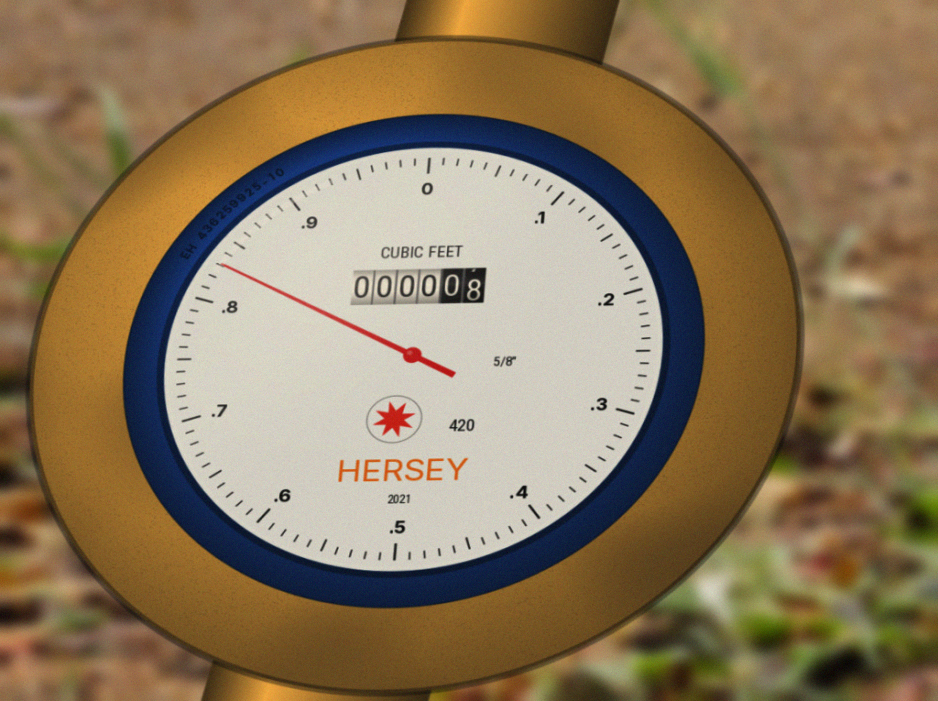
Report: 7.83; ft³
